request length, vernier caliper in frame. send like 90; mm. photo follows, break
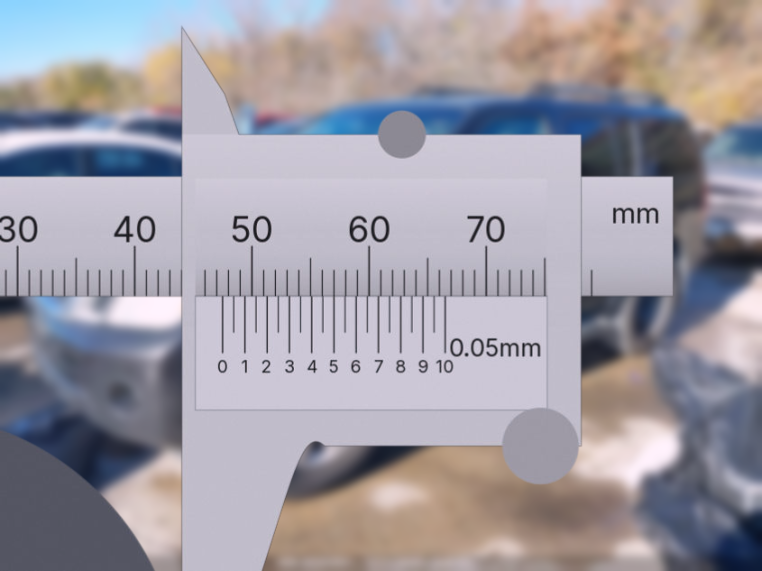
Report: 47.5; mm
